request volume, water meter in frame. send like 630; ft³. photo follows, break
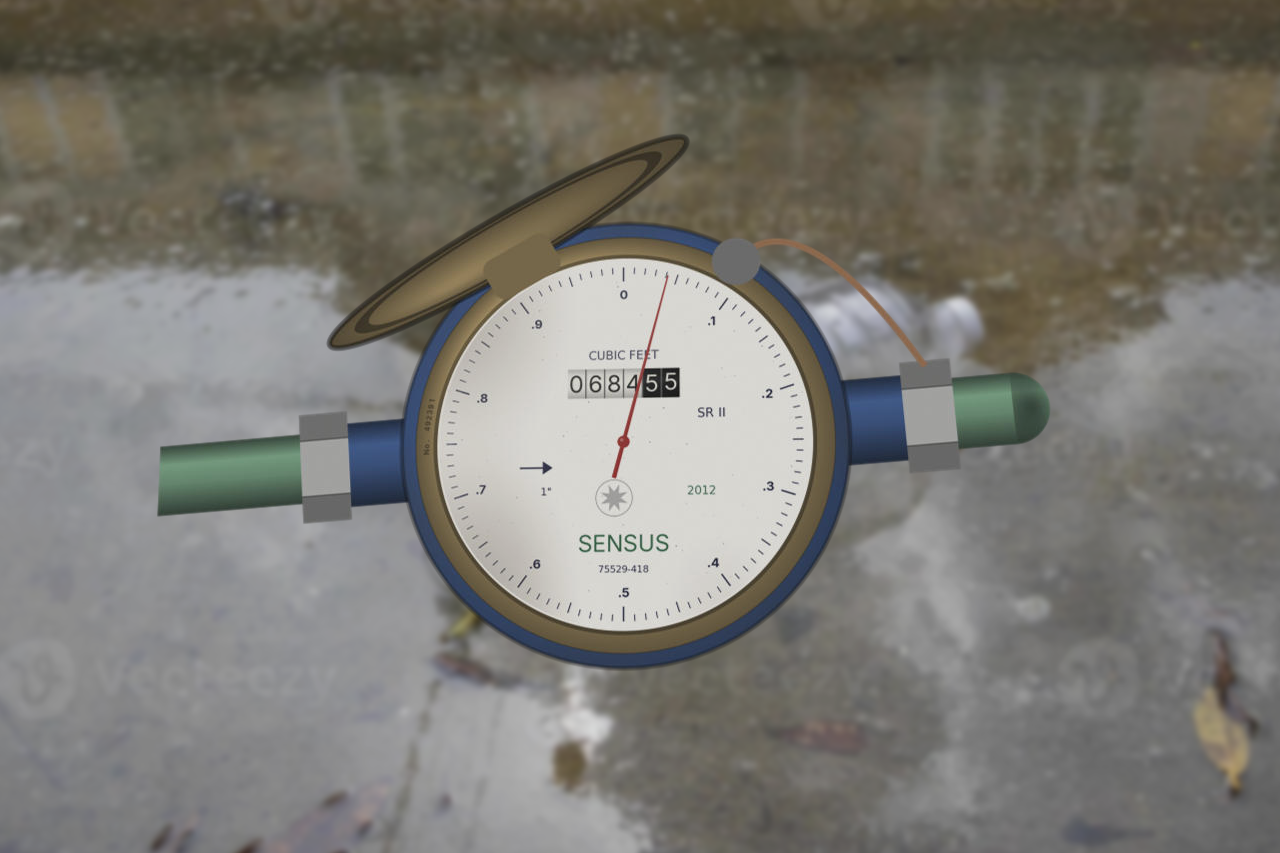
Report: 68455.04; ft³
